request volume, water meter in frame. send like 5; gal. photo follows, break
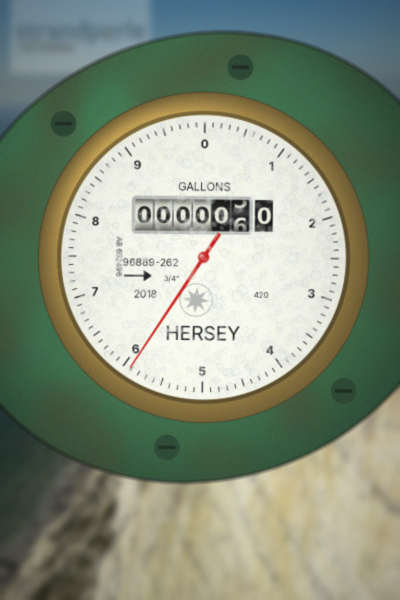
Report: 55.9; gal
